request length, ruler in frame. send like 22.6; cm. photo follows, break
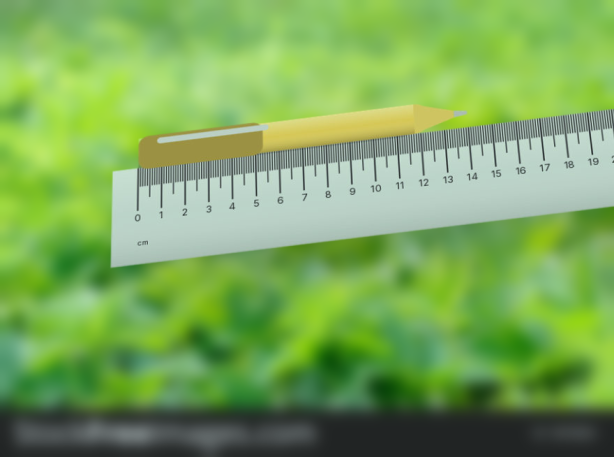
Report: 14; cm
